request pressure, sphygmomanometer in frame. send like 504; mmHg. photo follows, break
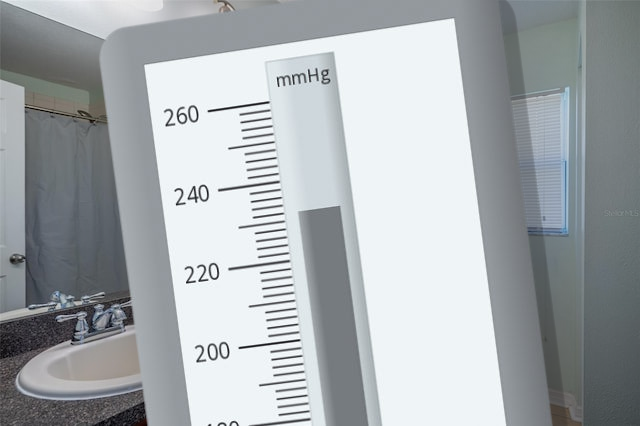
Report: 232; mmHg
